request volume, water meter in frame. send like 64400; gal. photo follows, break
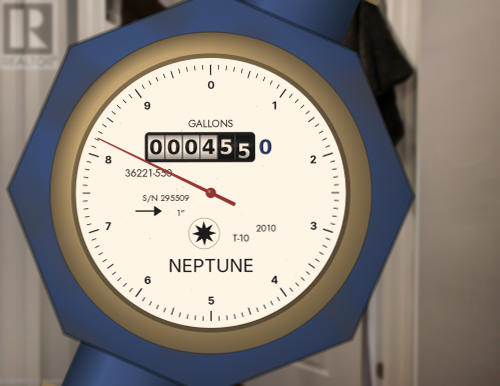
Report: 4548.2; gal
